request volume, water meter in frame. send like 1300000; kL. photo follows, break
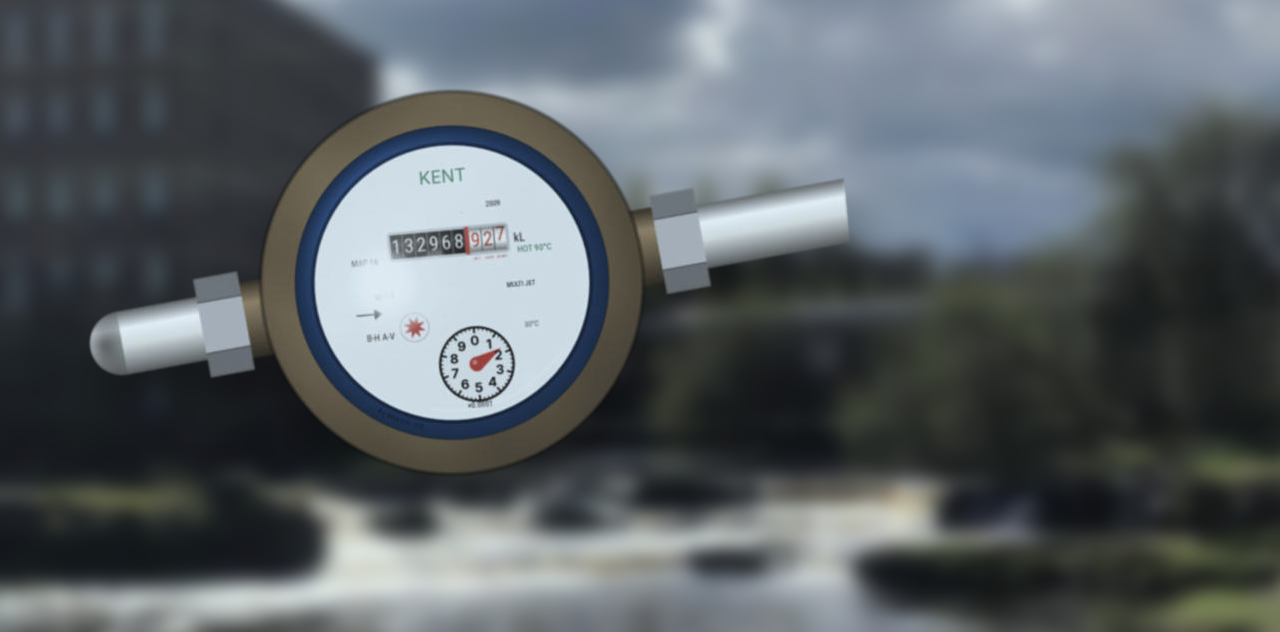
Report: 132968.9271; kL
